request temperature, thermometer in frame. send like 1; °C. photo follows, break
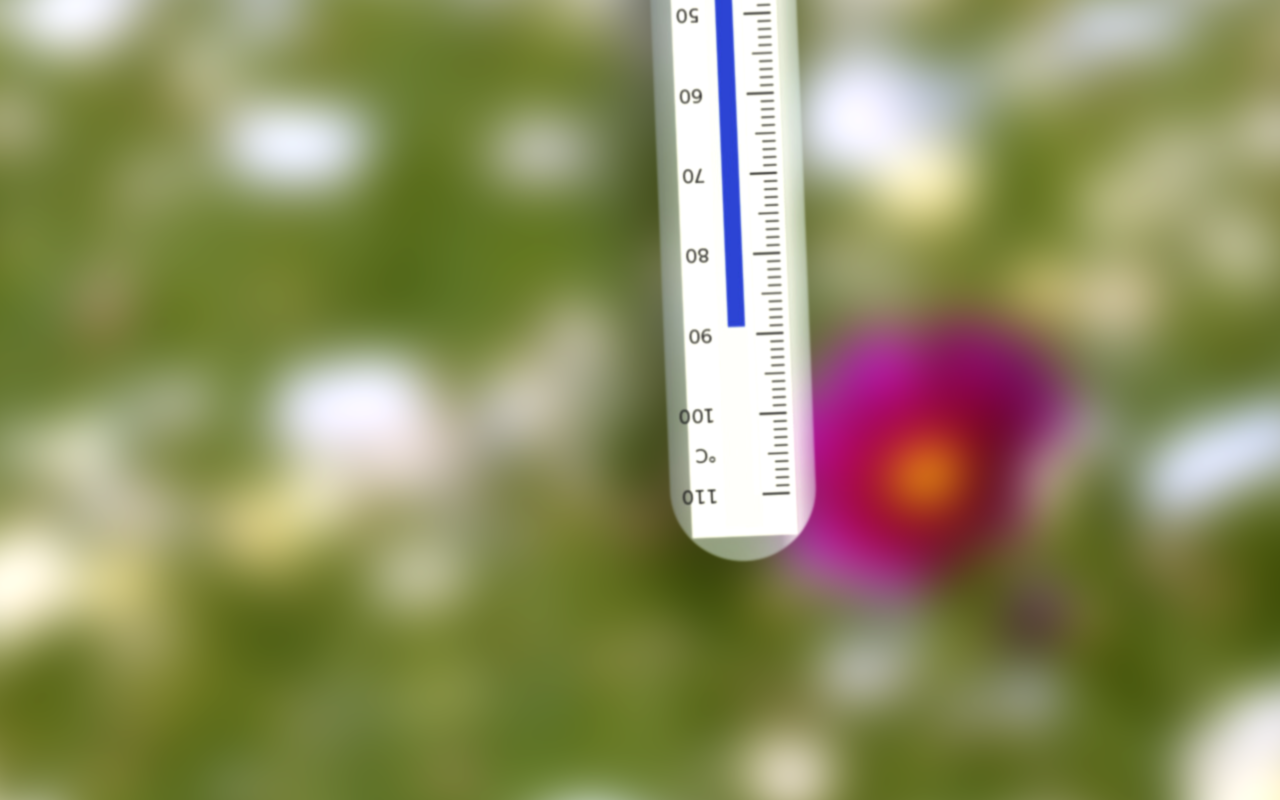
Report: 89; °C
